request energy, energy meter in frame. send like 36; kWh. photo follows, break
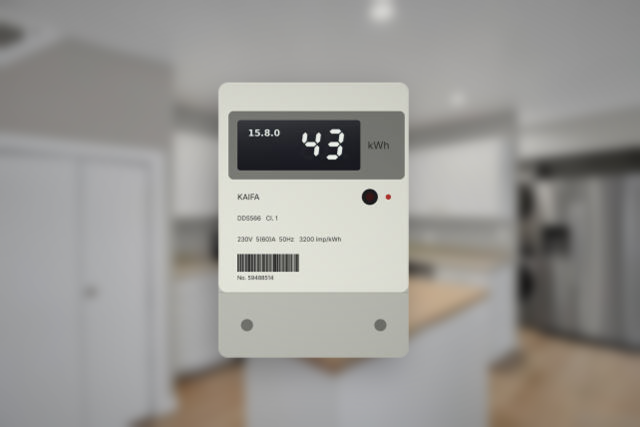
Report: 43; kWh
